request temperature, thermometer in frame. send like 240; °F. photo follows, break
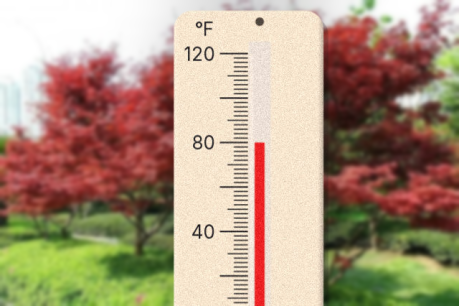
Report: 80; °F
